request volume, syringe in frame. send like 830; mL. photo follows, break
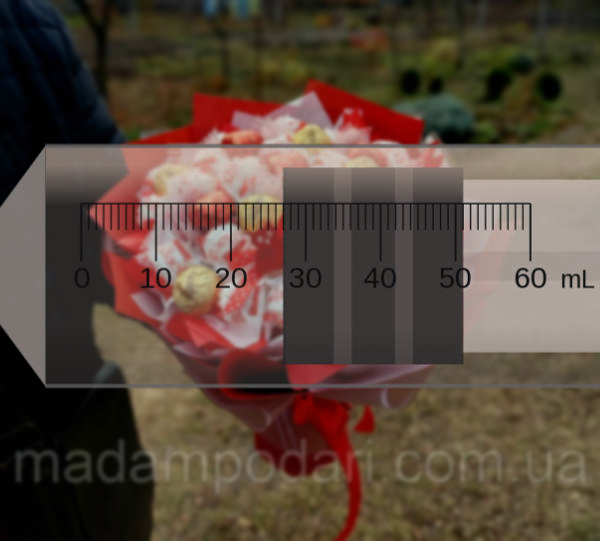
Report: 27; mL
